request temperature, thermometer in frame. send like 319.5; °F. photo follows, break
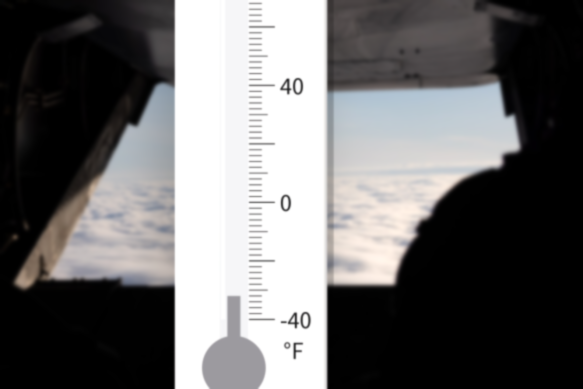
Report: -32; °F
